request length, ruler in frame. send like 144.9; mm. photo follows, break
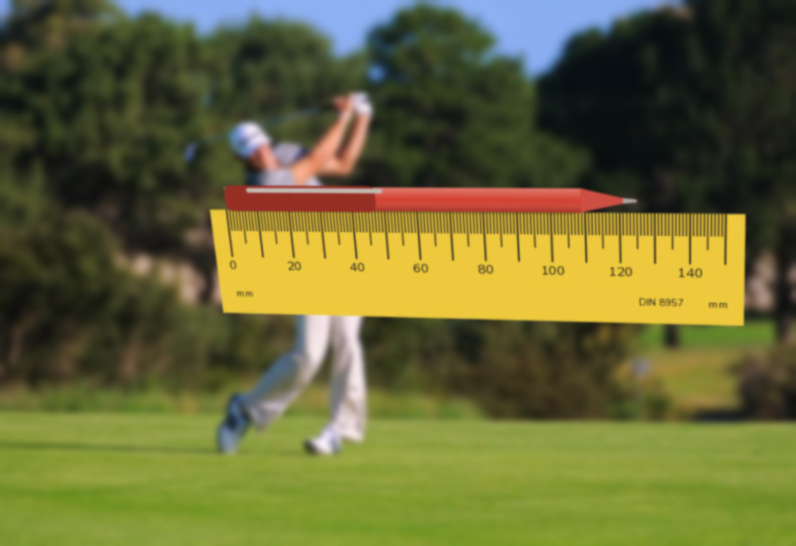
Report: 125; mm
